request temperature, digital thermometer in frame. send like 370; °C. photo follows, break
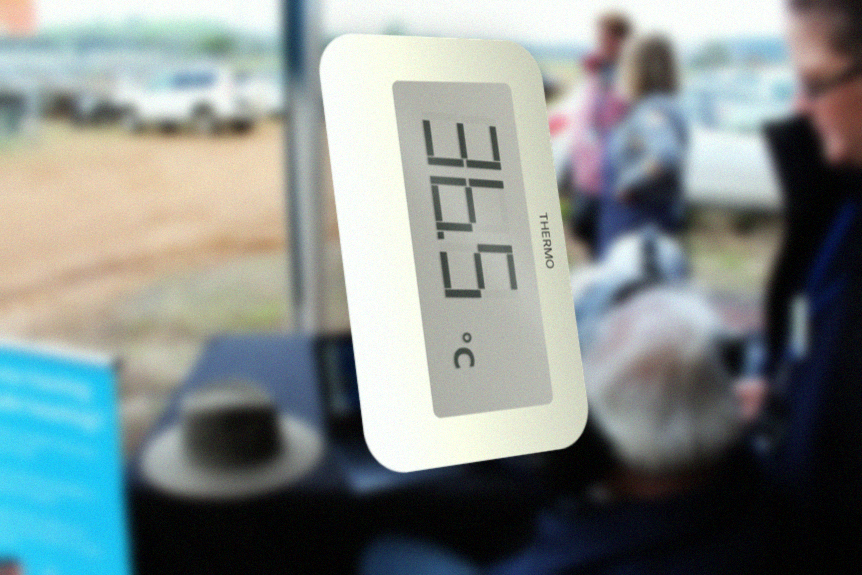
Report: 36.5; °C
